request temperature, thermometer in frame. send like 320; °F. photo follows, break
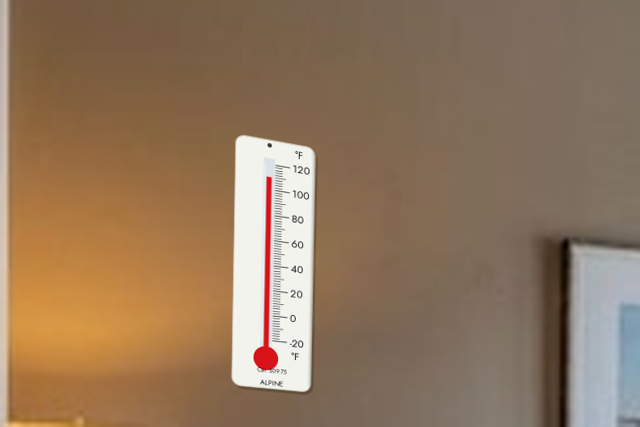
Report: 110; °F
